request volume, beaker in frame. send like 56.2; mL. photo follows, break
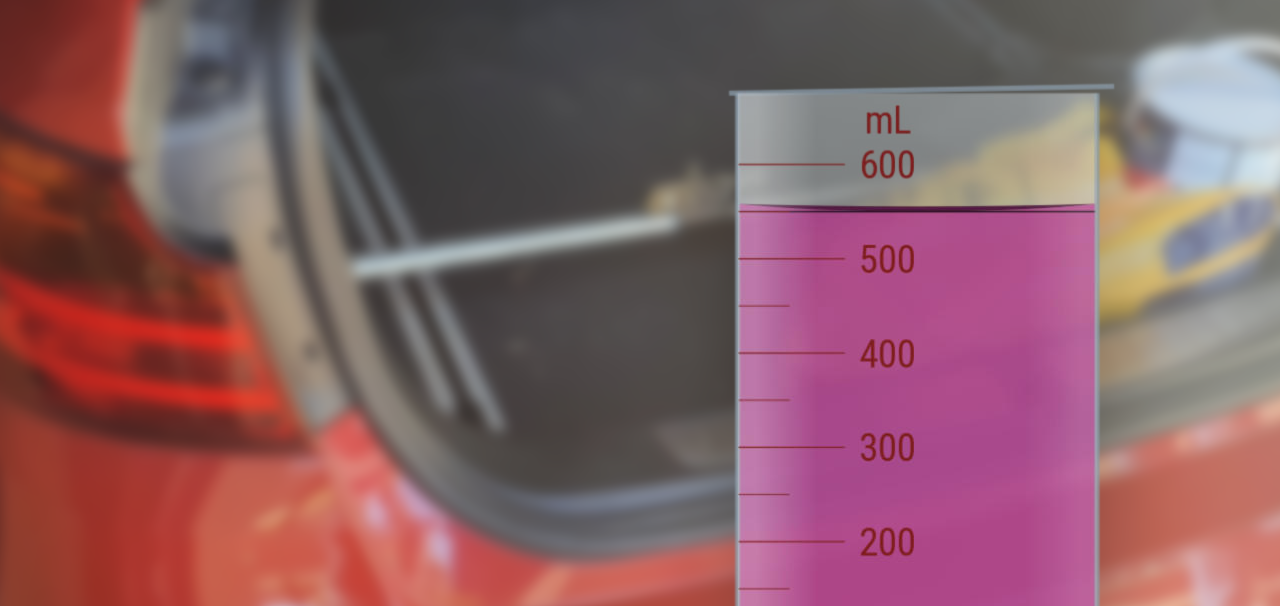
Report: 550; mL
